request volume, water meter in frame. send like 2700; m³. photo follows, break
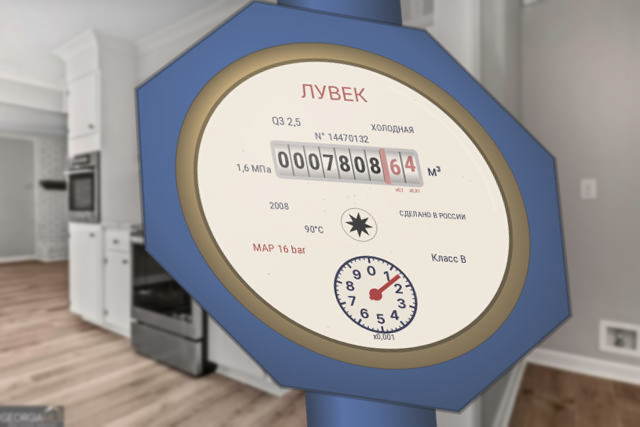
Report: 7808.641; m³
